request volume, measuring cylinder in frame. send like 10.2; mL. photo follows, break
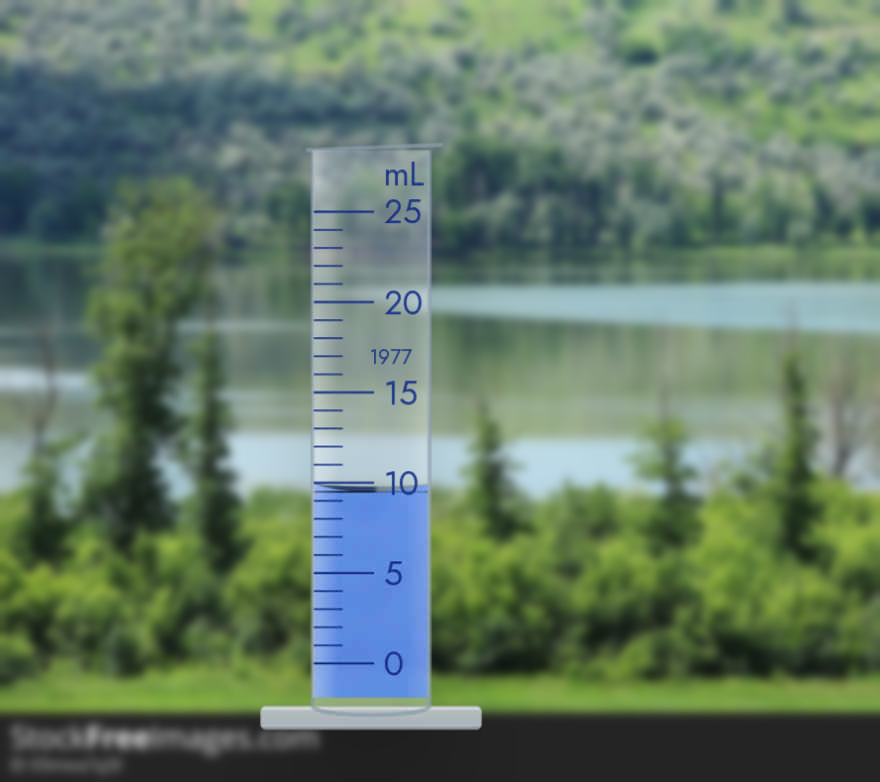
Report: 9.5; mL
